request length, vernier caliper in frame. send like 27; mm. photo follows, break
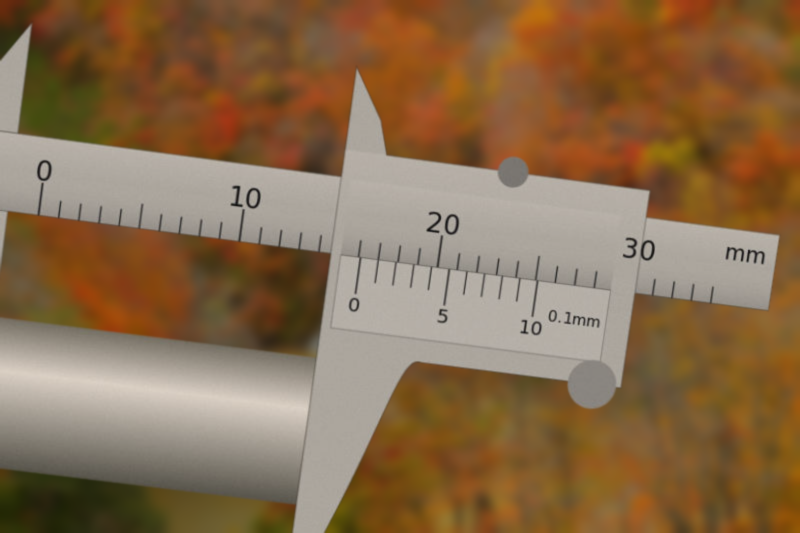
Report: 16.1; mm
